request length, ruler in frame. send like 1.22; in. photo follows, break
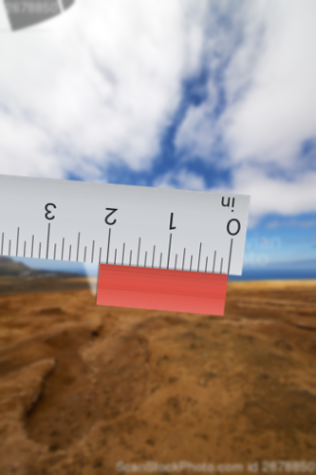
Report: 2.125; in
